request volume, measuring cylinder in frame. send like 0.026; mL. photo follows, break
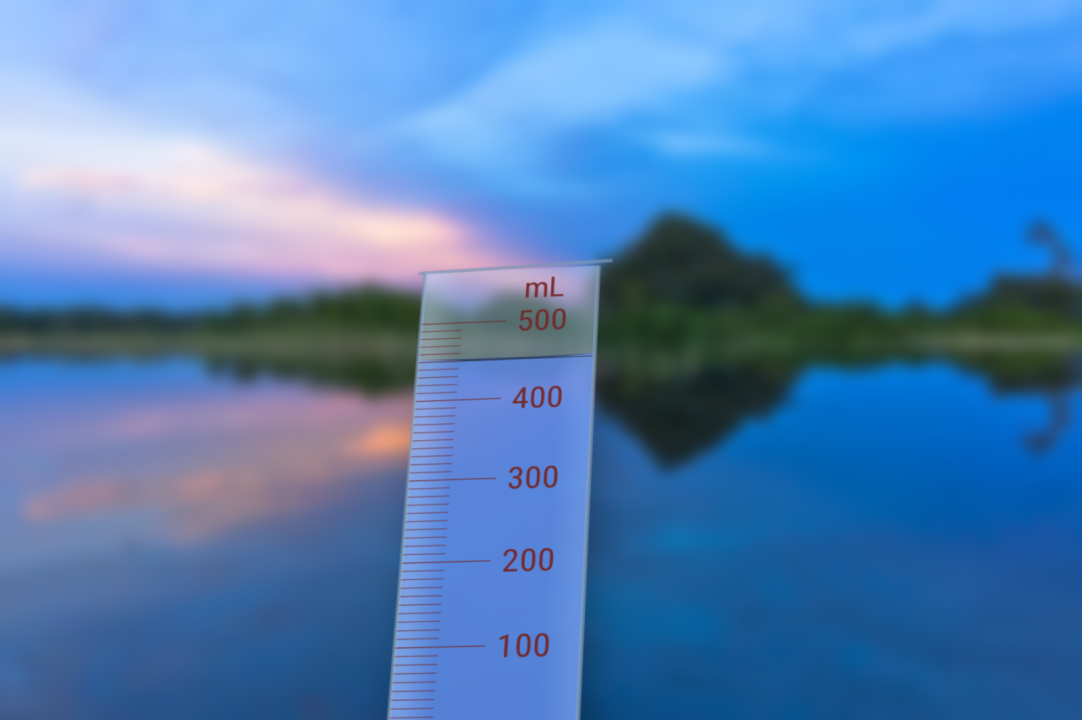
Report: 450; mL
